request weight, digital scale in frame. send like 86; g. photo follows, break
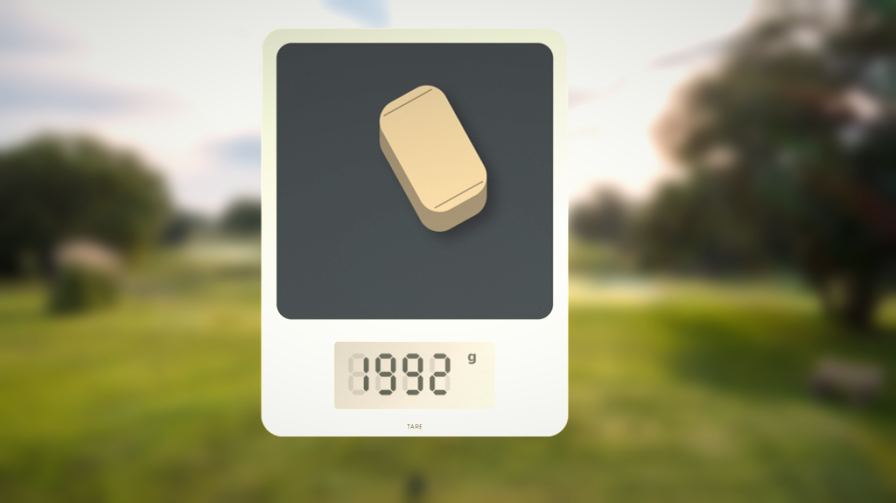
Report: 1992; g
